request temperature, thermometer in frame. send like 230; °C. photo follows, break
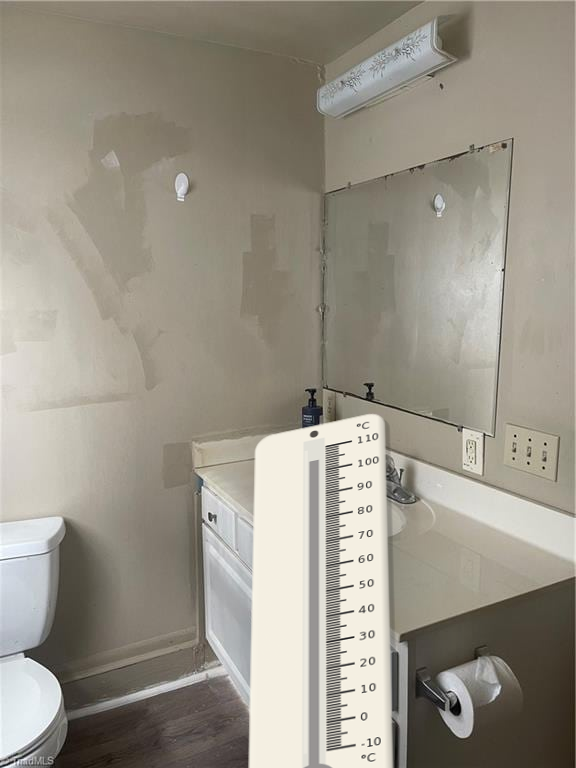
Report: 105; °C
